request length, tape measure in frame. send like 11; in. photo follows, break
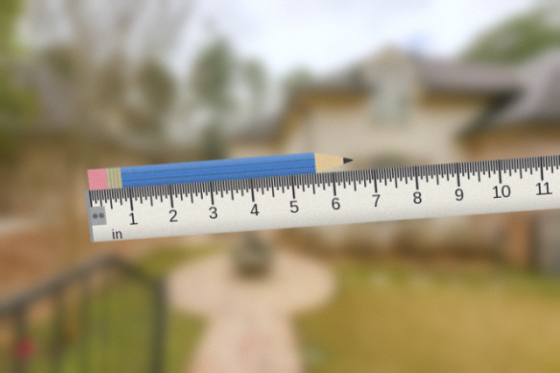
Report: 6.5; in
